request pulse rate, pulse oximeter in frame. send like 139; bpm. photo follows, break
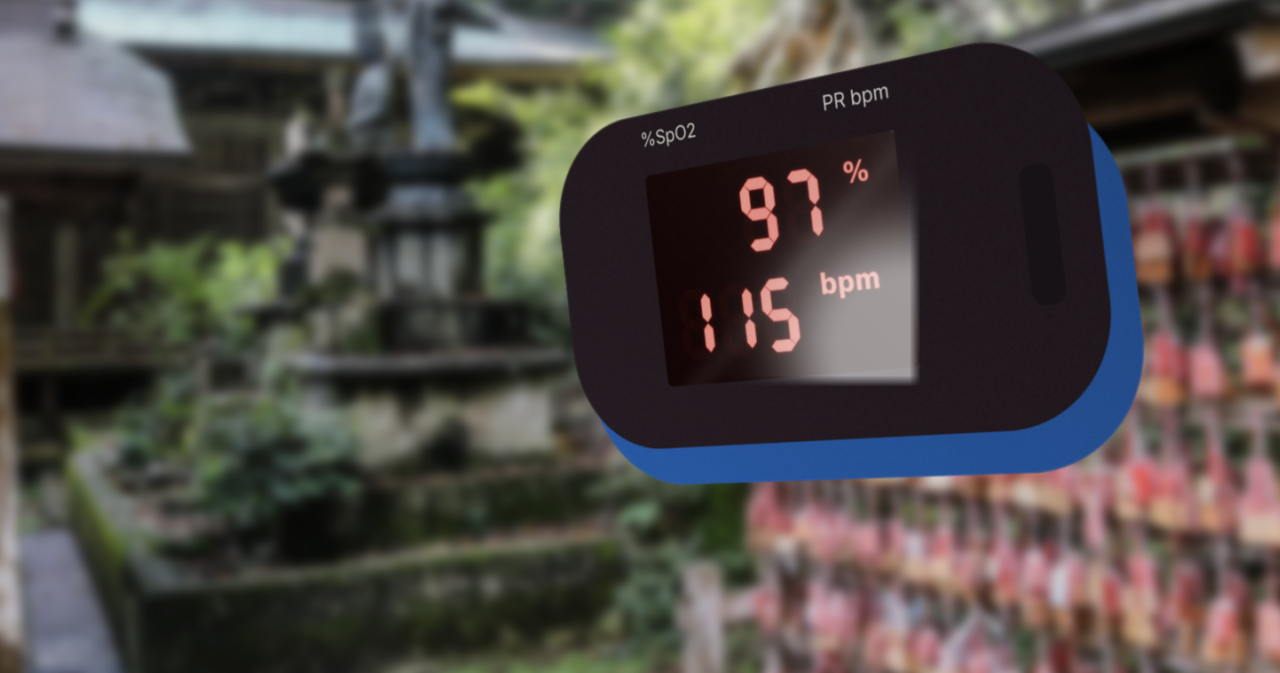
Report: 115; bpm
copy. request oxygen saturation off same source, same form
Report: 97; %
